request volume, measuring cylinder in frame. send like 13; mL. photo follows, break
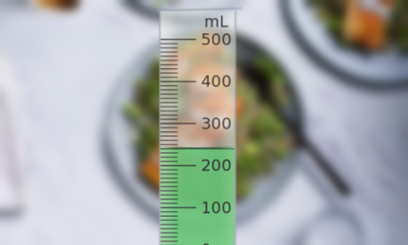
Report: 240; mL
